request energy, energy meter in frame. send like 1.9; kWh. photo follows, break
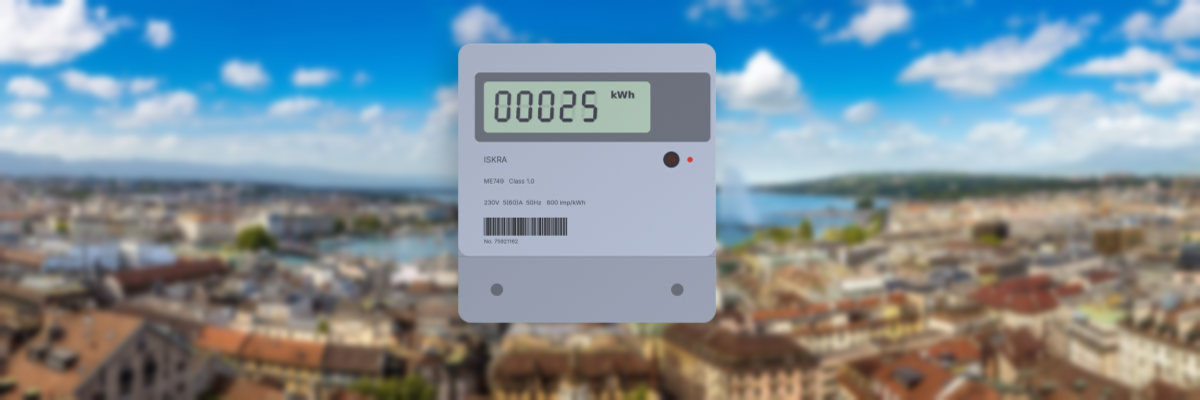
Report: 25; kWh
